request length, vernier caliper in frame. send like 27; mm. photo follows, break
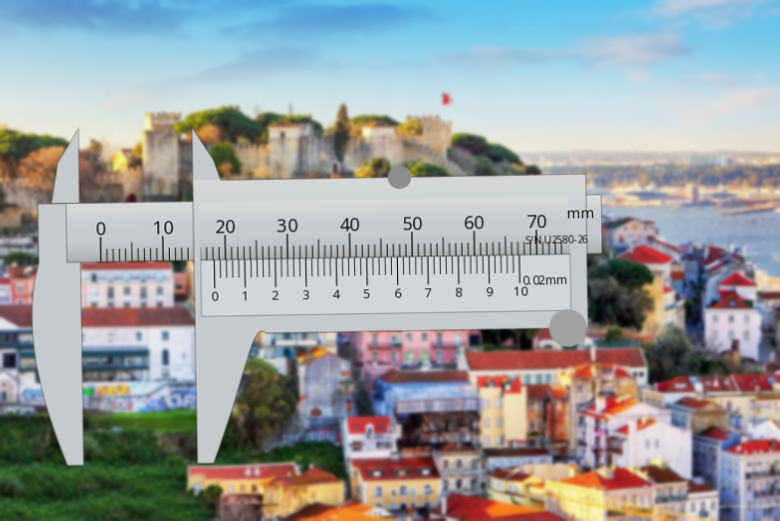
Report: 18.2; mm
